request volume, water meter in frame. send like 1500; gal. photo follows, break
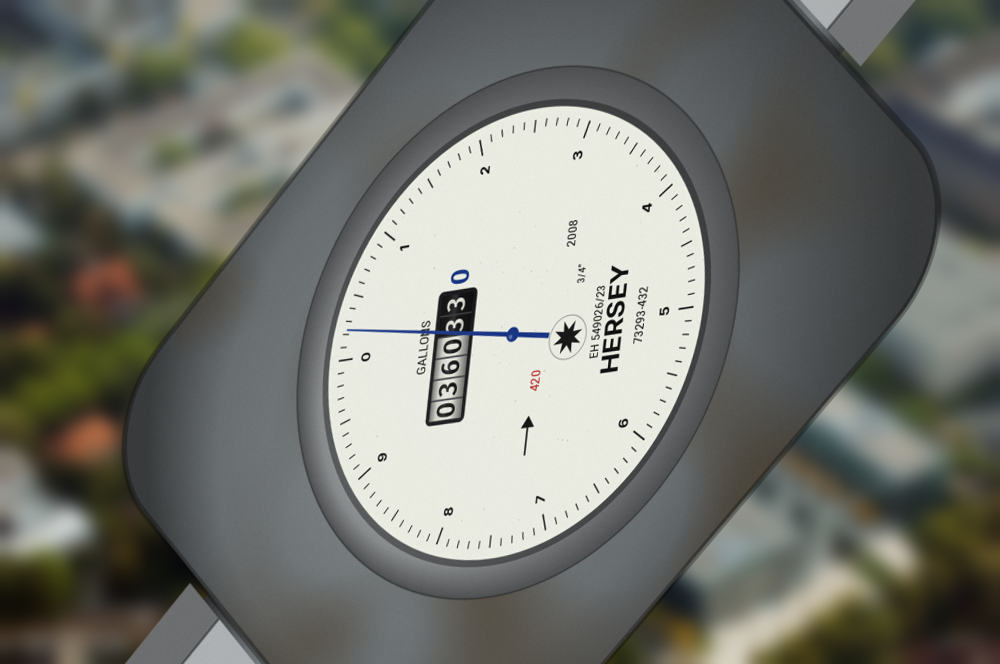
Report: 360330.2; gal
